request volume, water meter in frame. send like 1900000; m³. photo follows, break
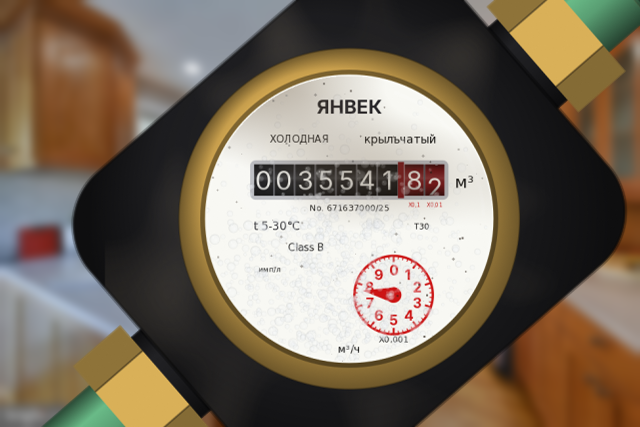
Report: 35541.817; m³
